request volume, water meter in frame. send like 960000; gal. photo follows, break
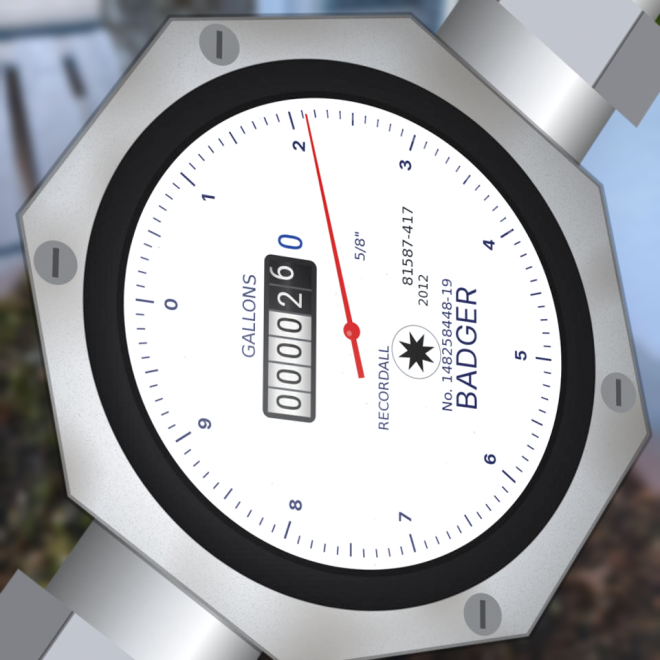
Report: 262.1; gal
